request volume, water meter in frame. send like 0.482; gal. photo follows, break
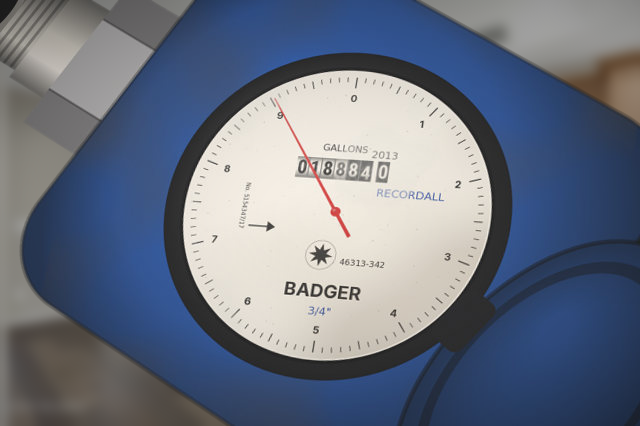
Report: 188839.0; gal
